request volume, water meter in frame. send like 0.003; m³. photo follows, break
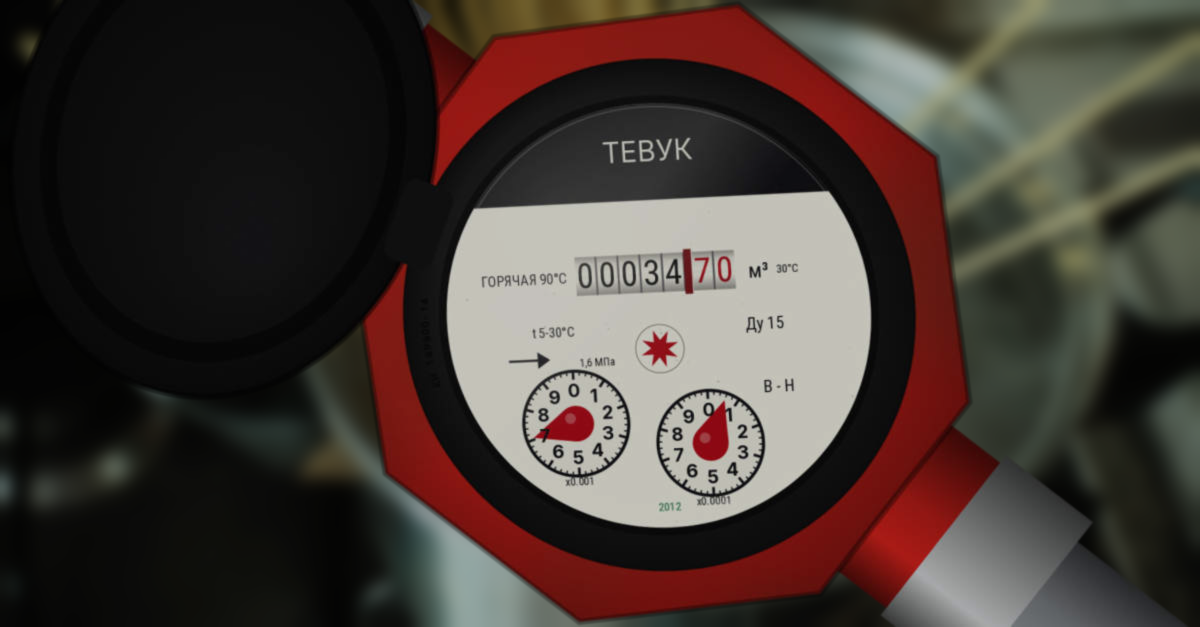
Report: 34.7070; m³
